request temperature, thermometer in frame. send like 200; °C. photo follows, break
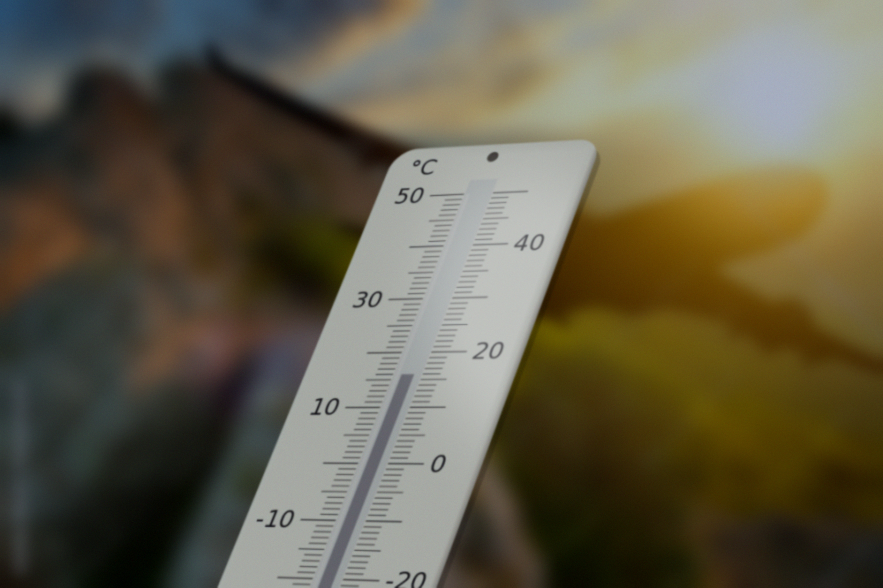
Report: 16; °C
